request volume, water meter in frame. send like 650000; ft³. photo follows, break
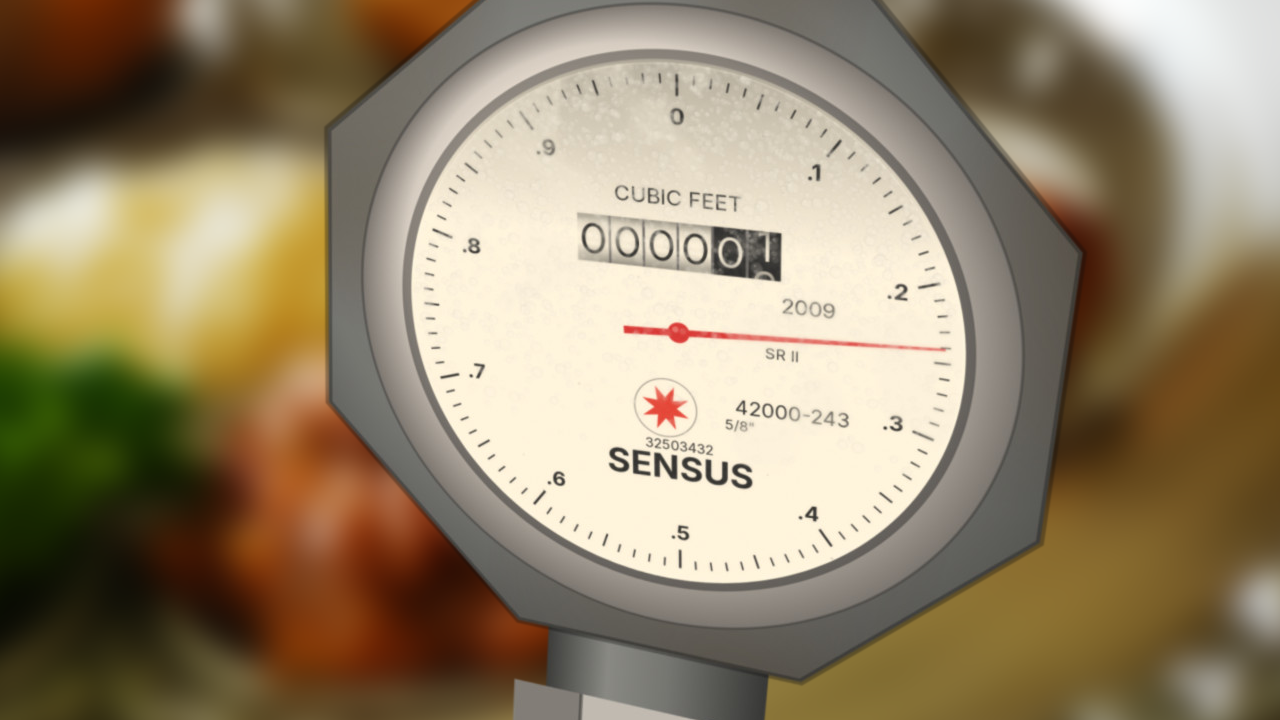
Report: 1.24; ft³
